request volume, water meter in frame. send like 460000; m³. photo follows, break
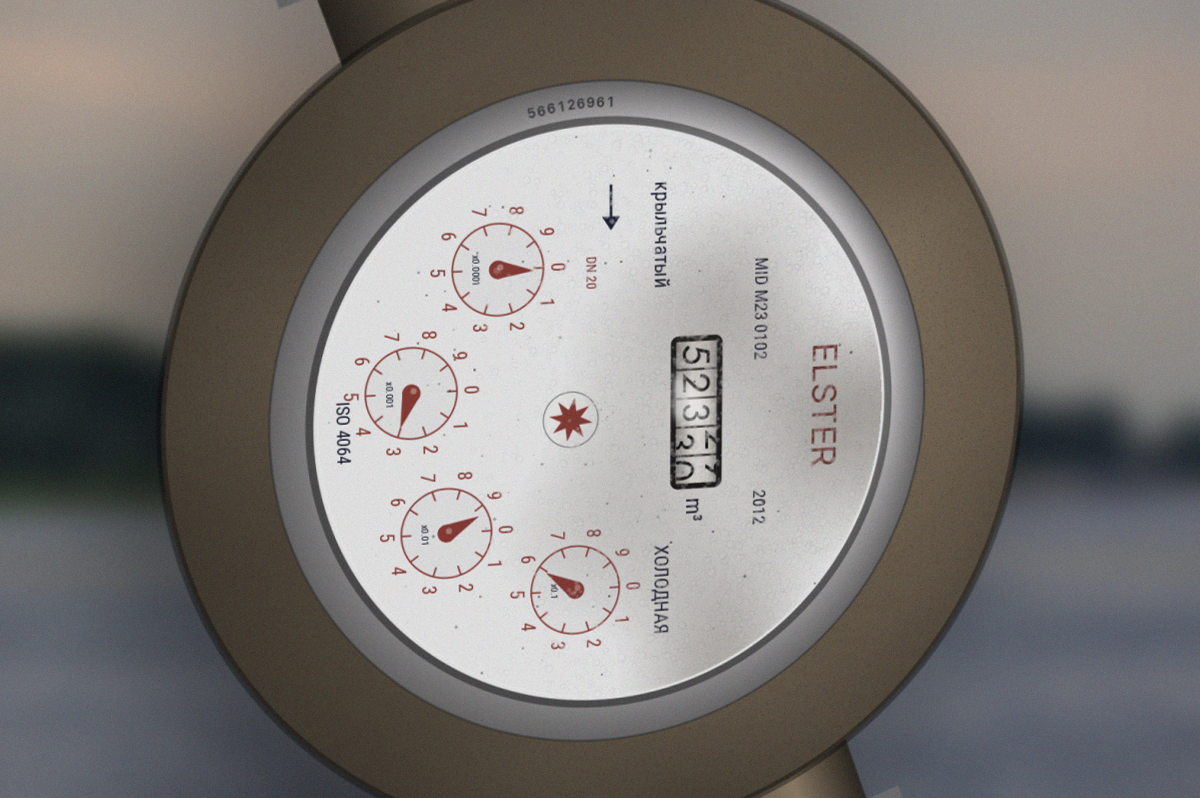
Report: 52329.5930; m³
